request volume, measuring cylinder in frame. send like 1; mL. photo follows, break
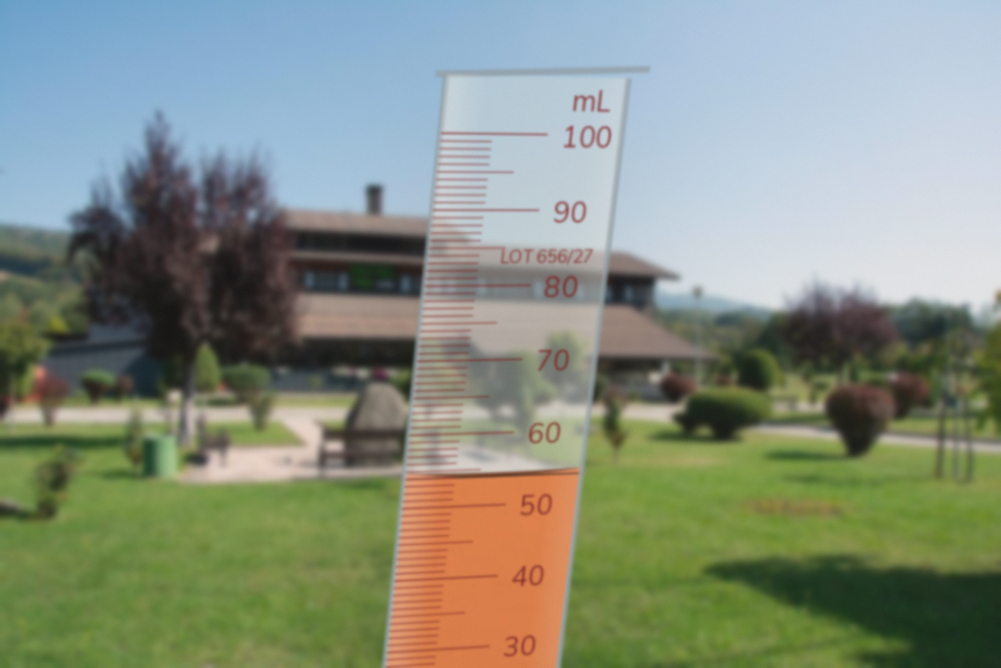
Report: 54; mL
